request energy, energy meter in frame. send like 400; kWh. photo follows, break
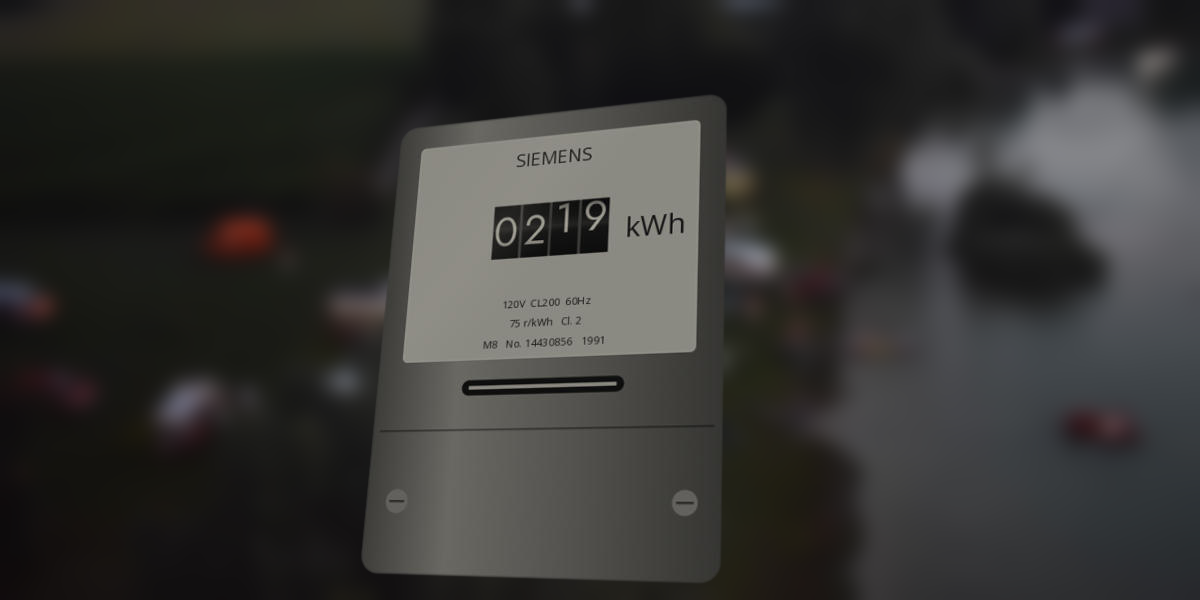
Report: 219; kWh
